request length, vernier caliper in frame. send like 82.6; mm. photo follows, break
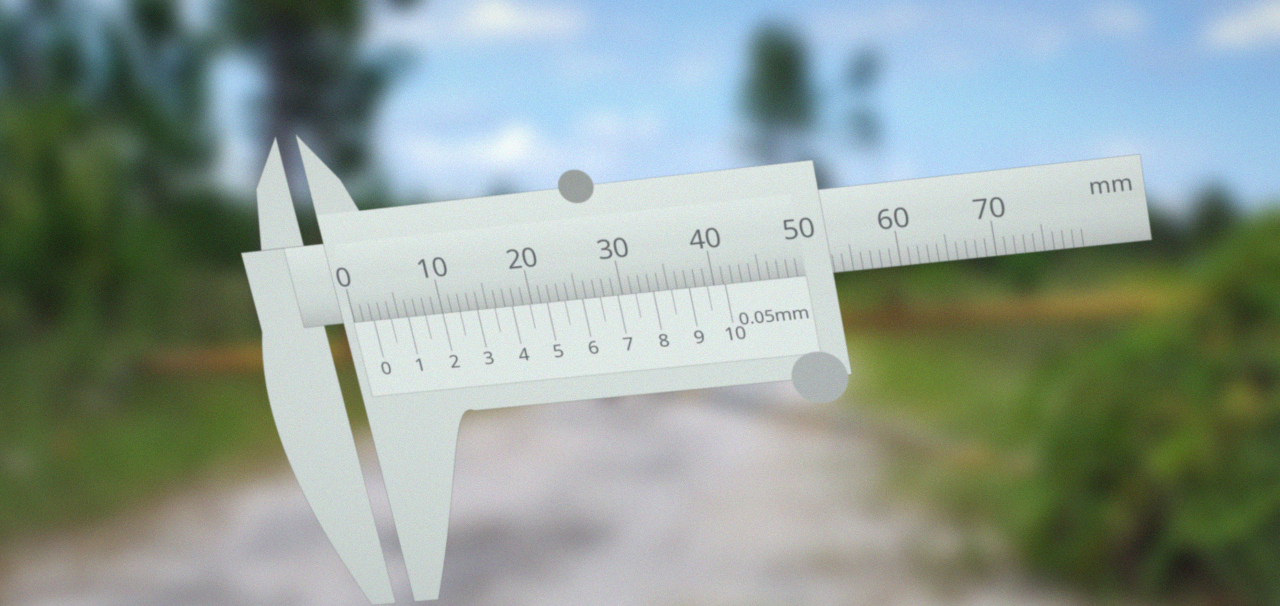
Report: 2.2; mm
